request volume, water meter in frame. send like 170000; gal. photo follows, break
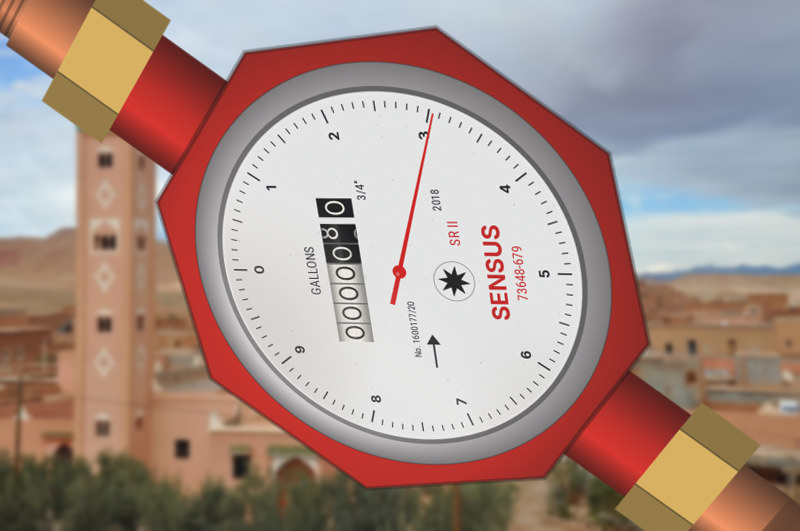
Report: 83.0; gal
